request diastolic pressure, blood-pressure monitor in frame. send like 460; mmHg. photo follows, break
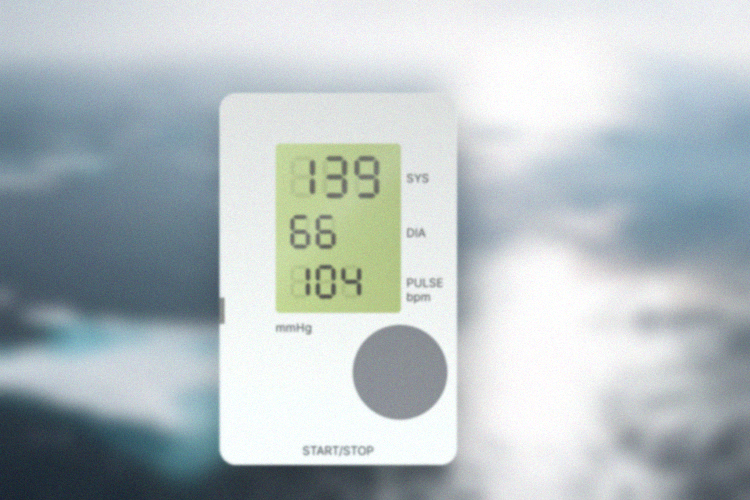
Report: 66; mmHg
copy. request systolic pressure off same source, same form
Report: 139; mmHg
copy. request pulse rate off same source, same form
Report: 104; bpm
